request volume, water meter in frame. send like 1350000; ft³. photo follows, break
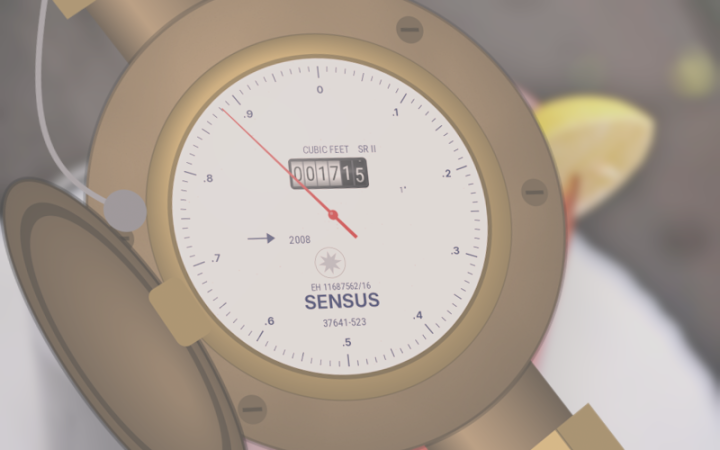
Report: 1714.88; ft³
